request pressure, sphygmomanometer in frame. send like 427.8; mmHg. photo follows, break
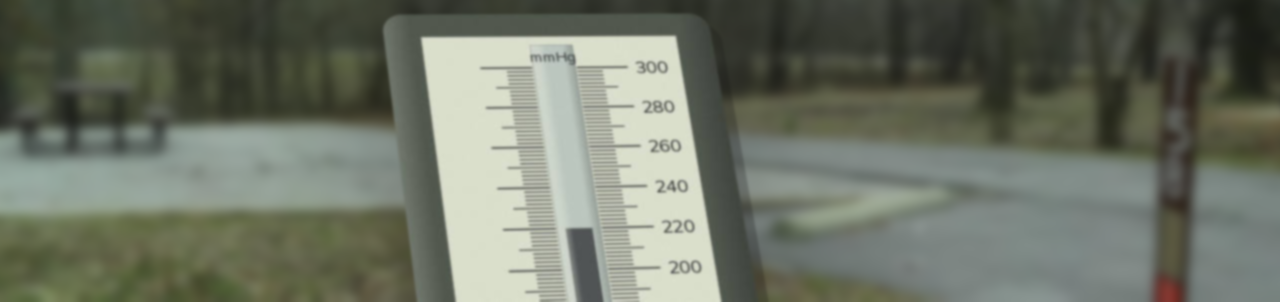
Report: 220; mmHg
